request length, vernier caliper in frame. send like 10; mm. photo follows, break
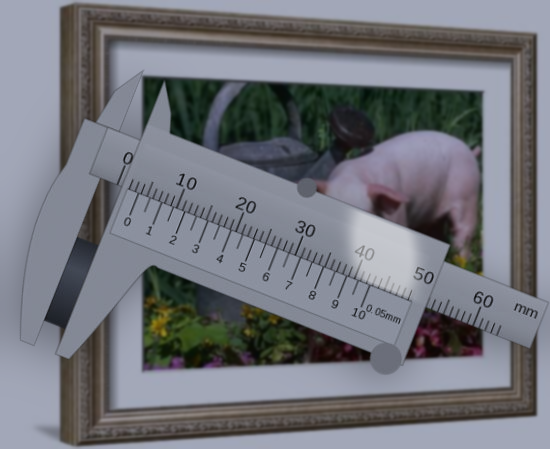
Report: 3.6; mm
